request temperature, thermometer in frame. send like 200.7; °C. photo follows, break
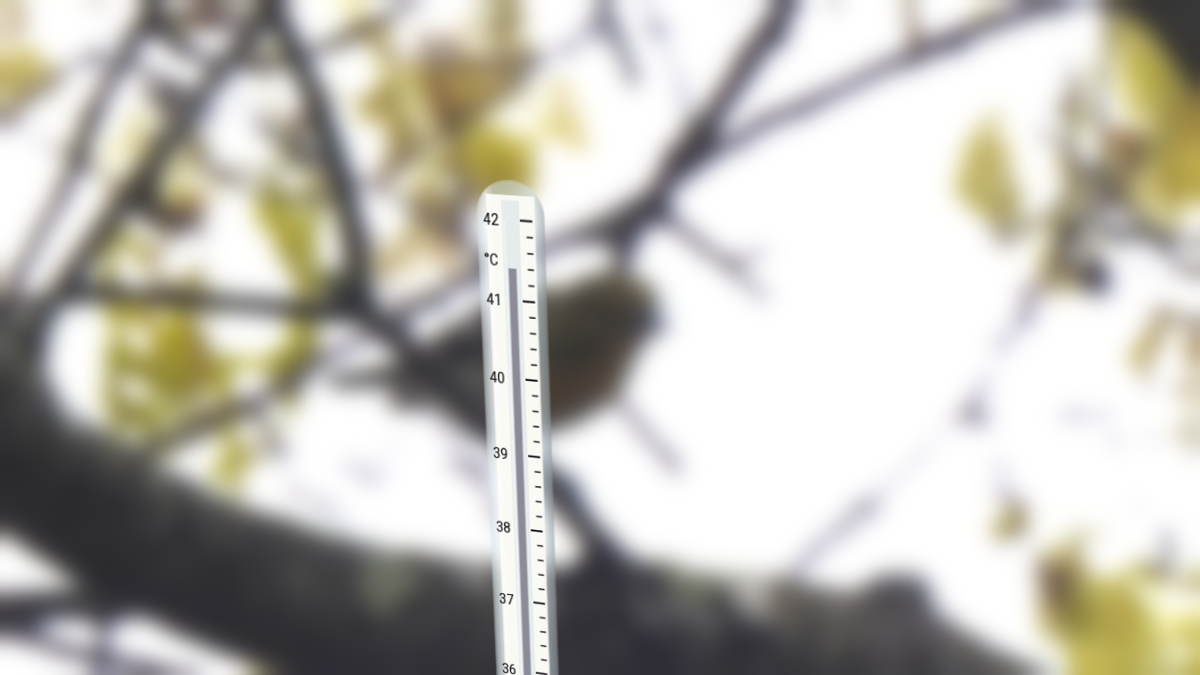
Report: 41.4; °C
